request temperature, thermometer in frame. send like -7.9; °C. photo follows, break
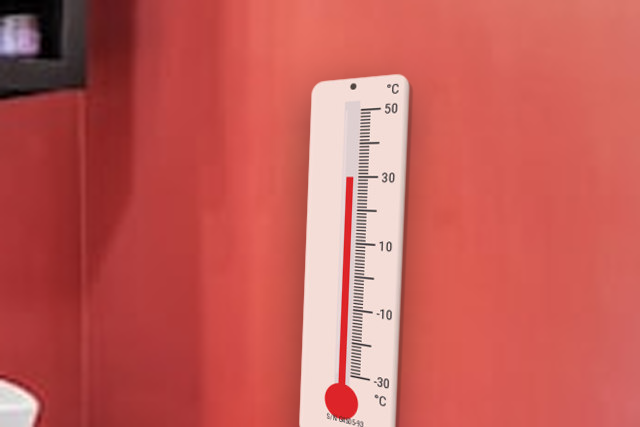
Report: 30; °C
